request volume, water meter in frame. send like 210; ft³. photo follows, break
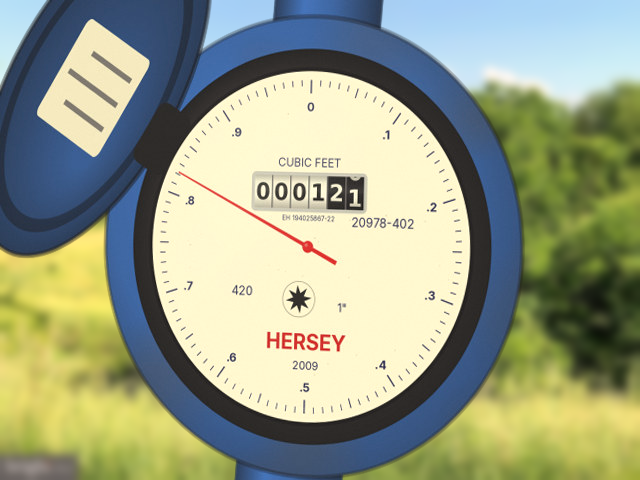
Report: 120.82; ft³
